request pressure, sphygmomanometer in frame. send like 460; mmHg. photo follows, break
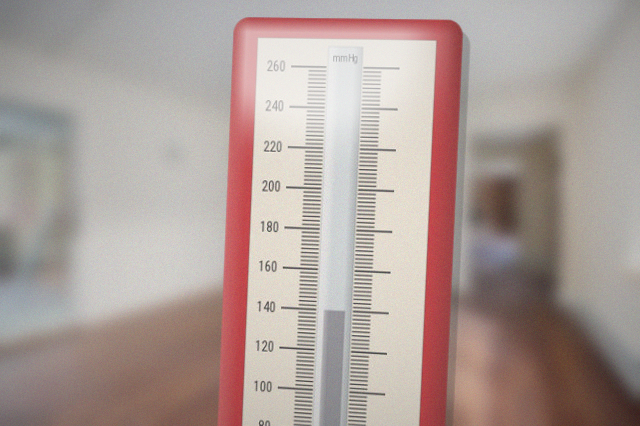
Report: 140; mmHg
